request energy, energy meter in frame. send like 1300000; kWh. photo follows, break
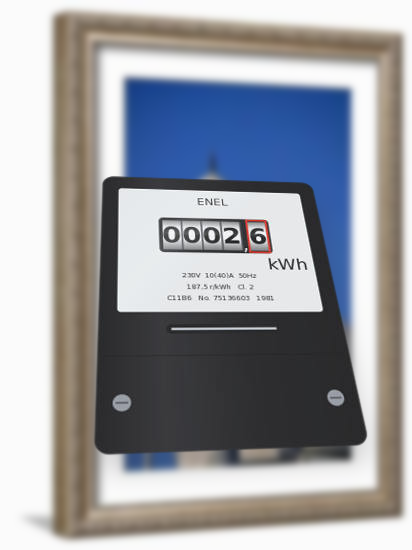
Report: 2.6; kWh
